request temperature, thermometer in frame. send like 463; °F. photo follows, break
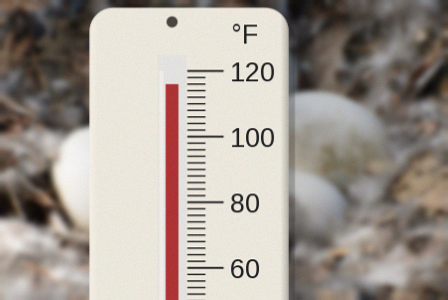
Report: 116; °F
